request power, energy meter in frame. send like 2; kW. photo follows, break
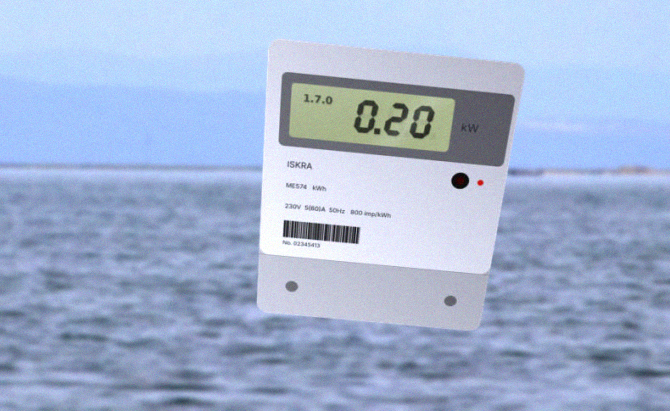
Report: 0.20; kW
